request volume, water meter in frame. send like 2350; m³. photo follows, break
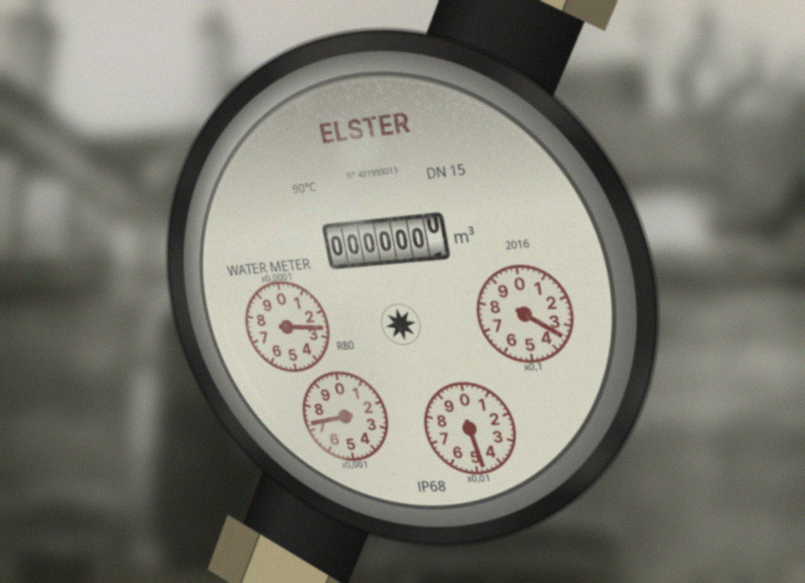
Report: 0.3472; m³
